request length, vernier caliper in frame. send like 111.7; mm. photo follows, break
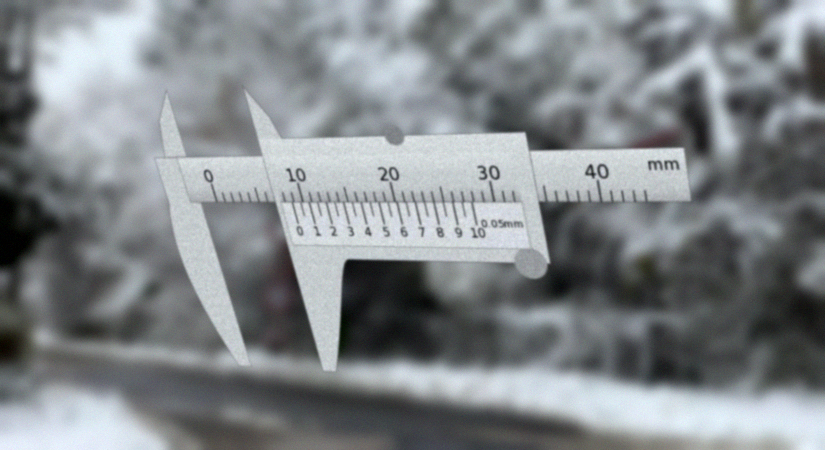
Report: 8.8; mm
